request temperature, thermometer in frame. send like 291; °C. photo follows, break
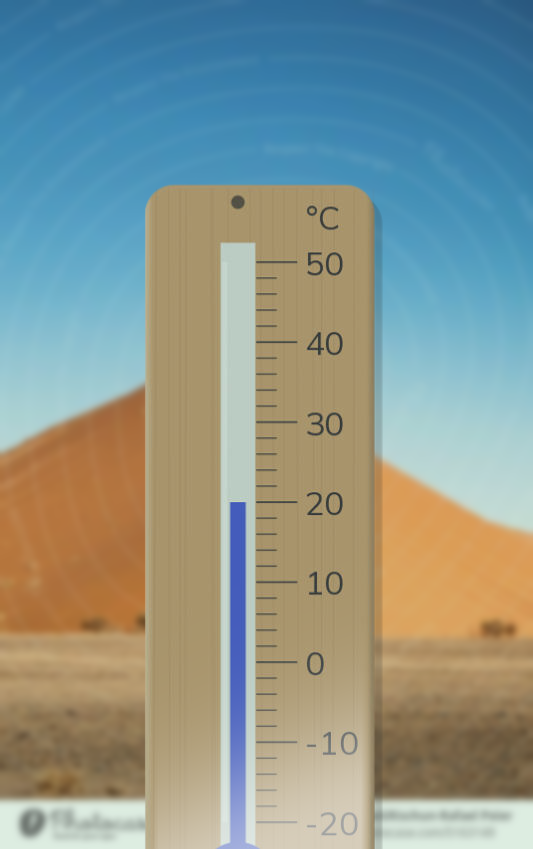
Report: 20; °C
